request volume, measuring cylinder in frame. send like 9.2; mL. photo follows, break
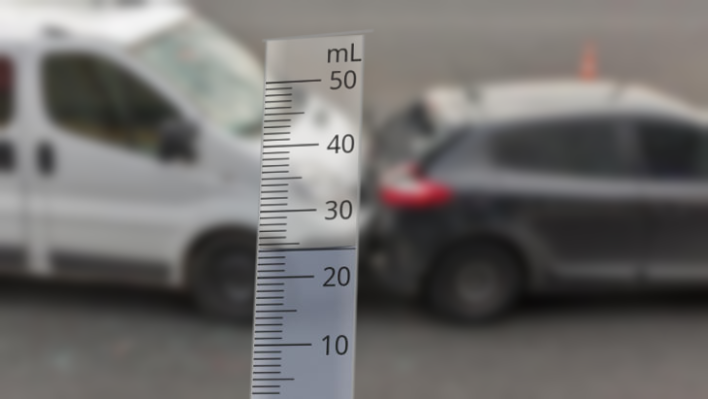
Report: 24; mL
